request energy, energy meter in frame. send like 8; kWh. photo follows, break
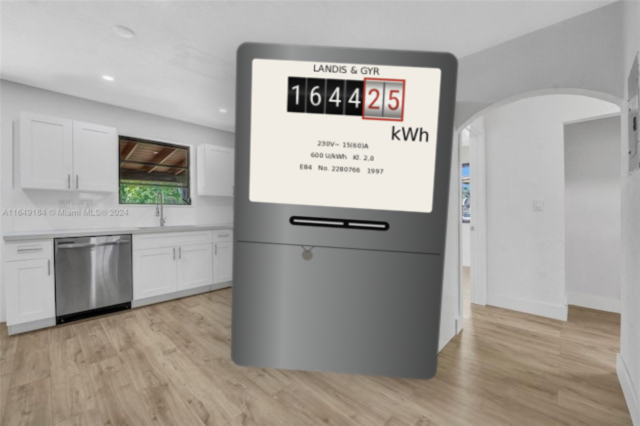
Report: 1644.25; kWh
